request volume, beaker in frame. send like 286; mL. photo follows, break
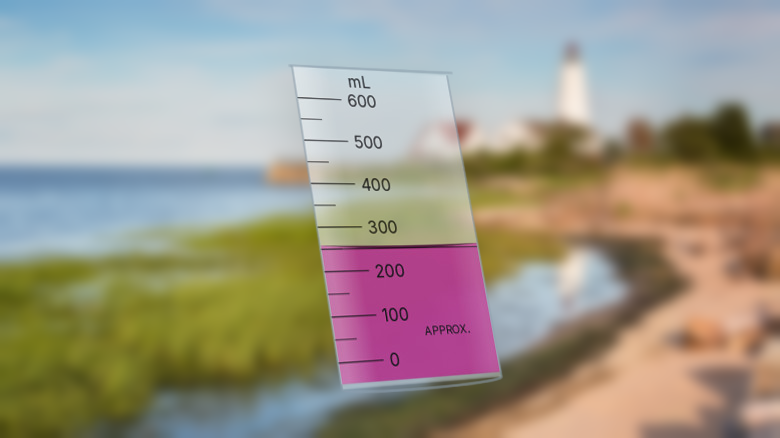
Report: 250; mL
